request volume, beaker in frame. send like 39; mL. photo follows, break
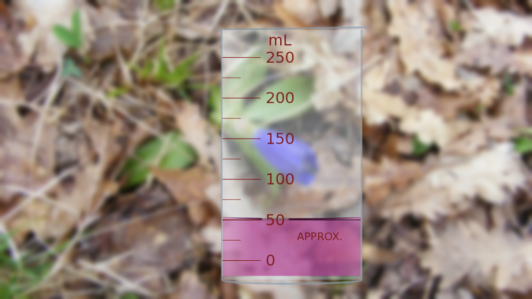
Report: 50; mL
